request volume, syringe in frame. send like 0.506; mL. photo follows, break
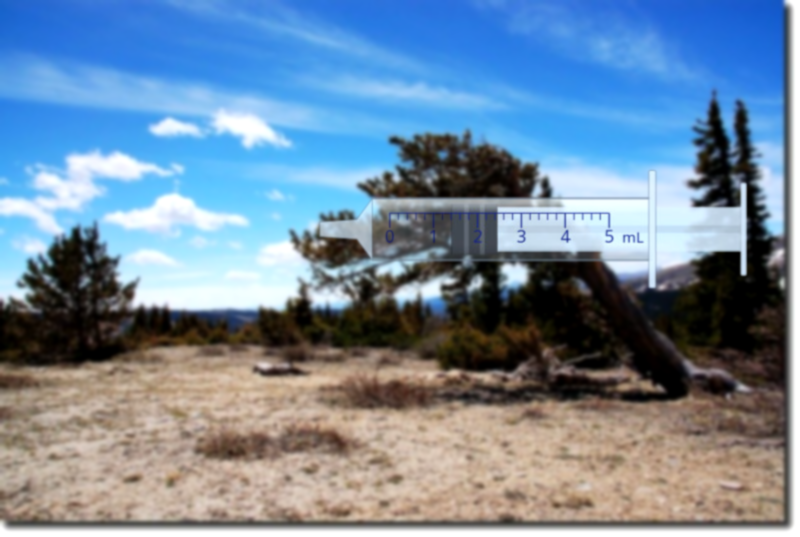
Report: 1.4; mL
